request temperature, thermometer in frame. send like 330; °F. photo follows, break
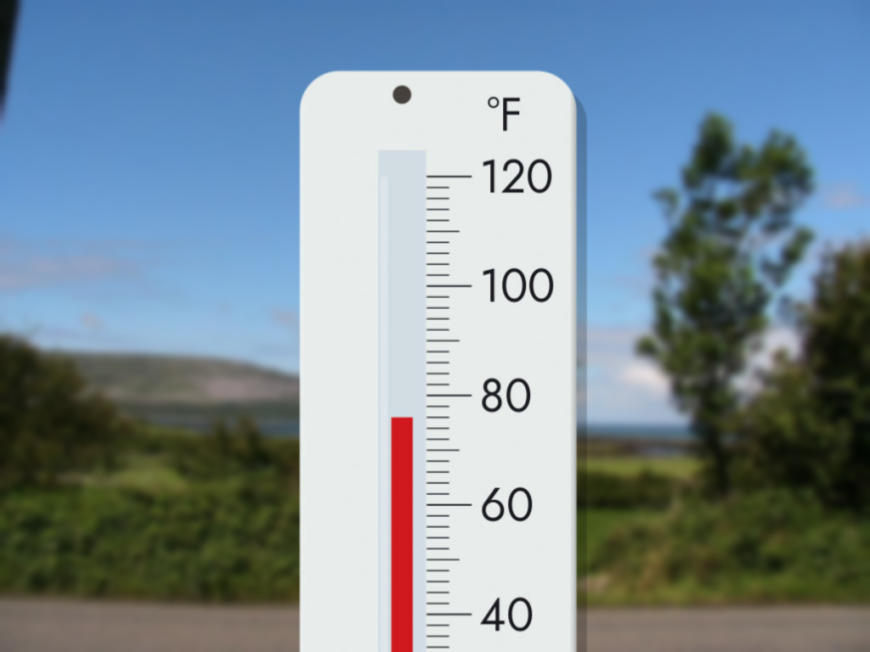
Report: 76; °F
